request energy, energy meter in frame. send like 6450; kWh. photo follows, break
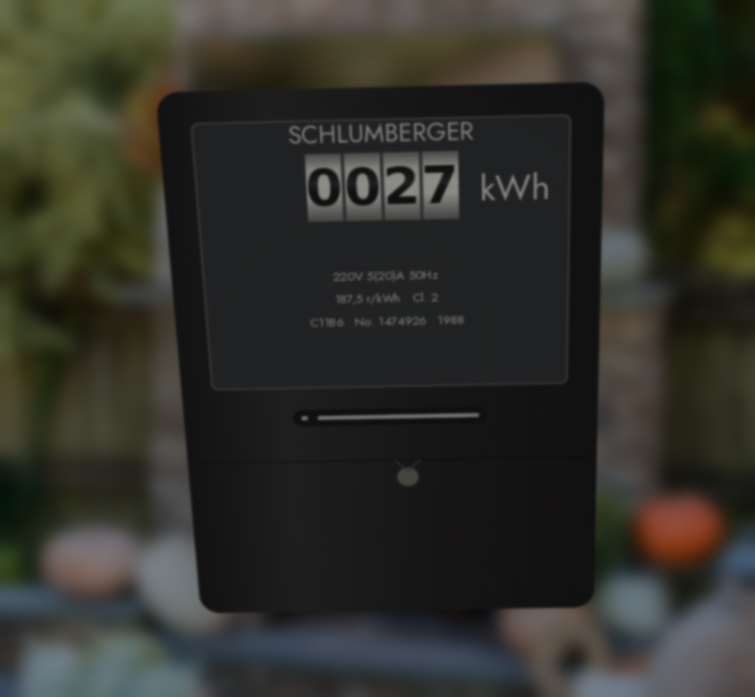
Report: 27; kWh
